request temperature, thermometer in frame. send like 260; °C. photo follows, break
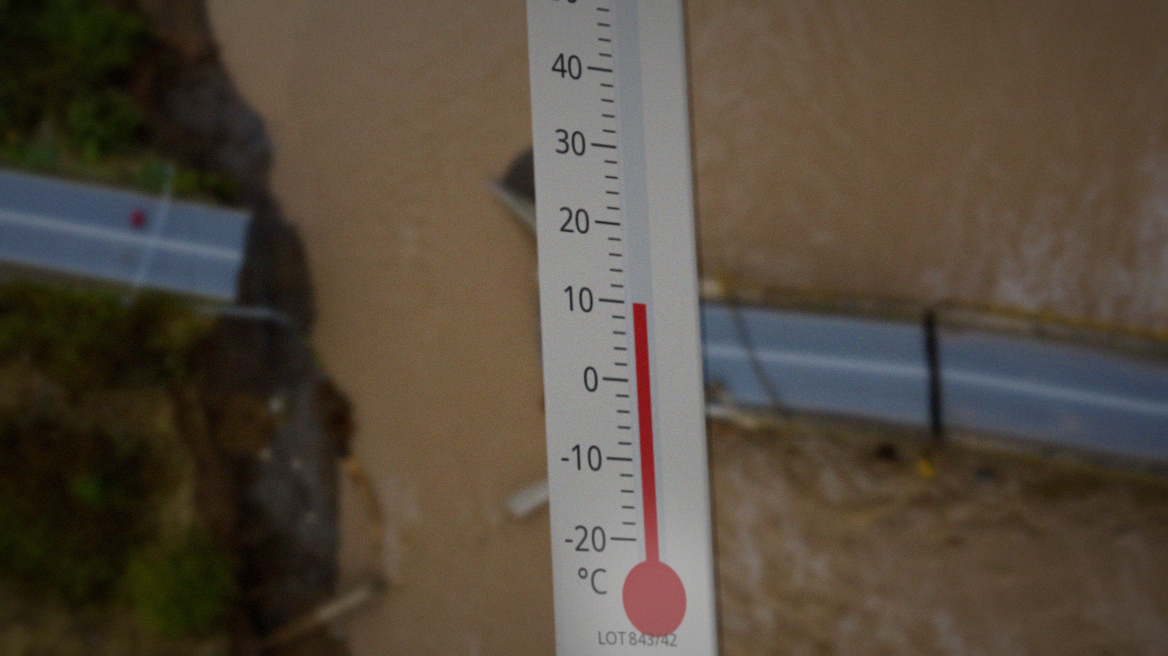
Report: 10; °C
